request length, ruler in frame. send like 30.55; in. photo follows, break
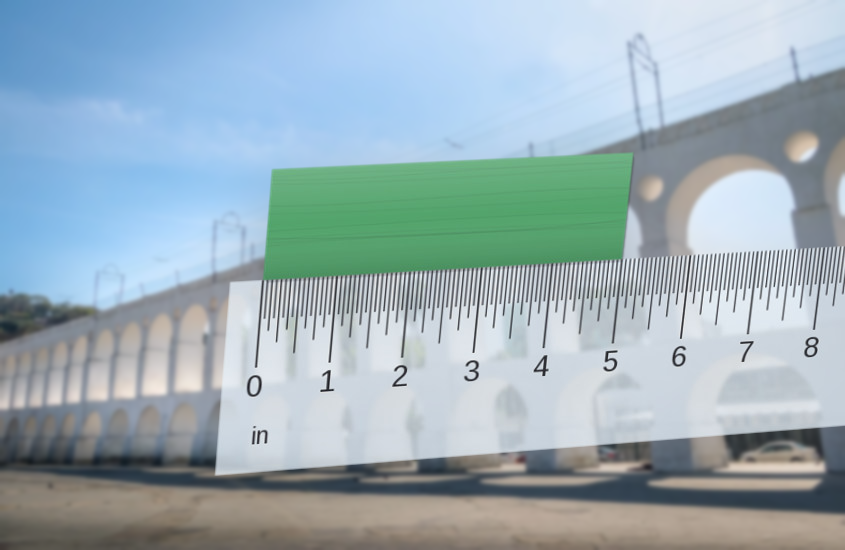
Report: 5; in
